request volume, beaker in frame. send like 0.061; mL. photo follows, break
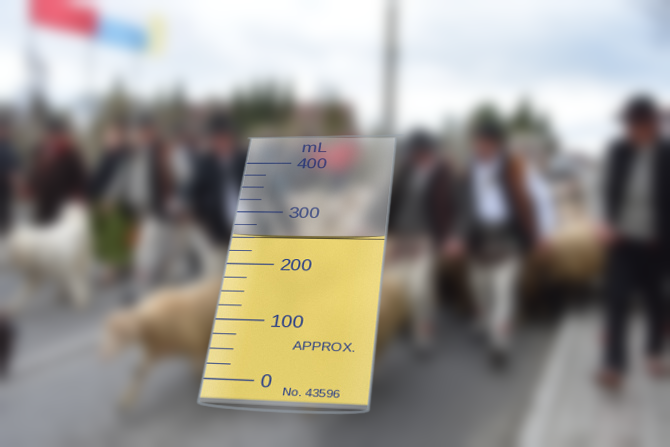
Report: 250; mL
